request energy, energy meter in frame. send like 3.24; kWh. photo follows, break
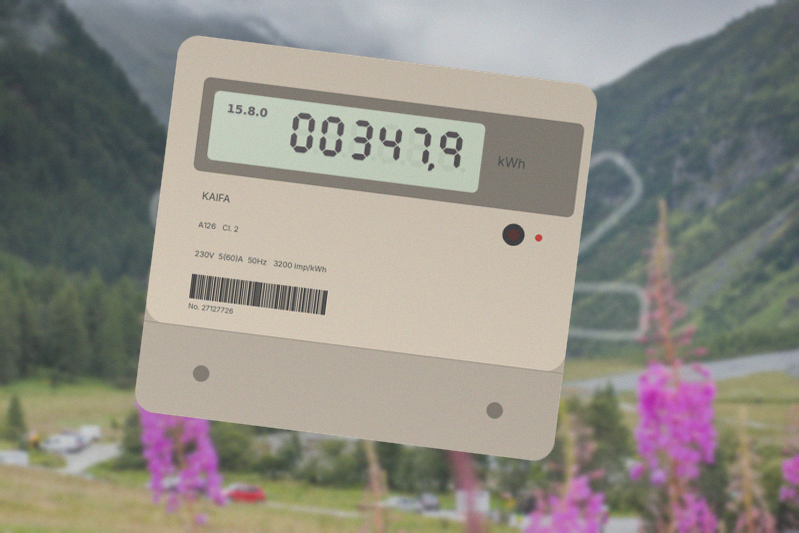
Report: 347.9; kWh
